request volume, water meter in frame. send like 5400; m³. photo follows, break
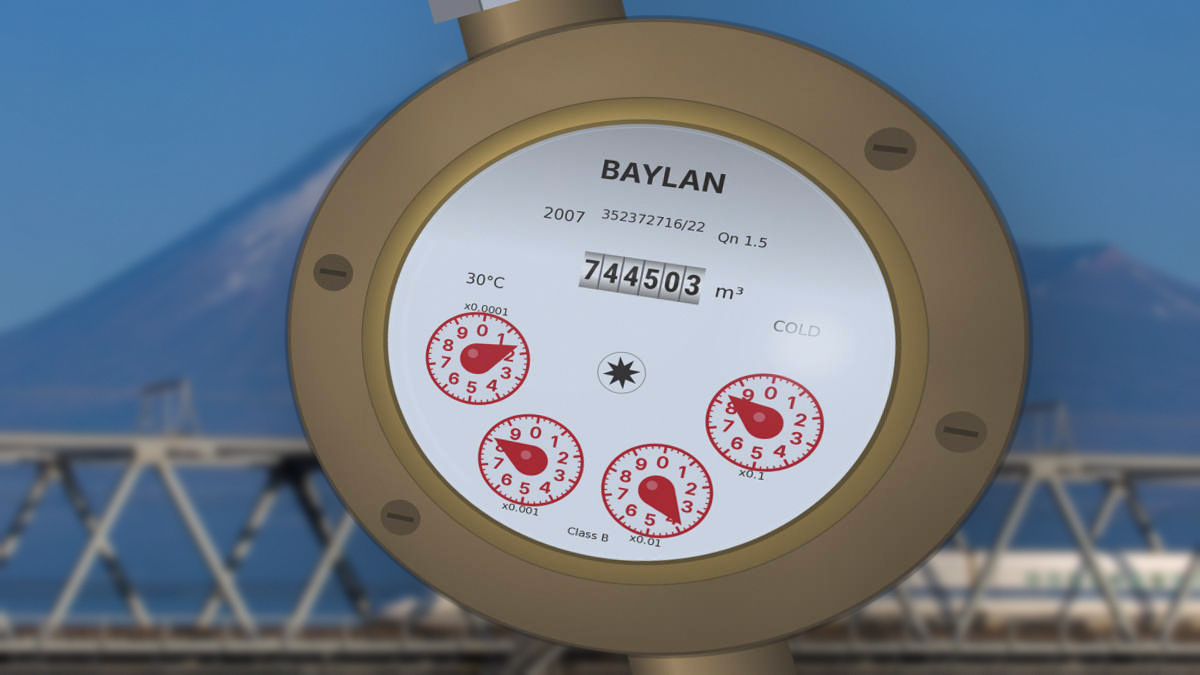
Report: 744503.8381; m³
